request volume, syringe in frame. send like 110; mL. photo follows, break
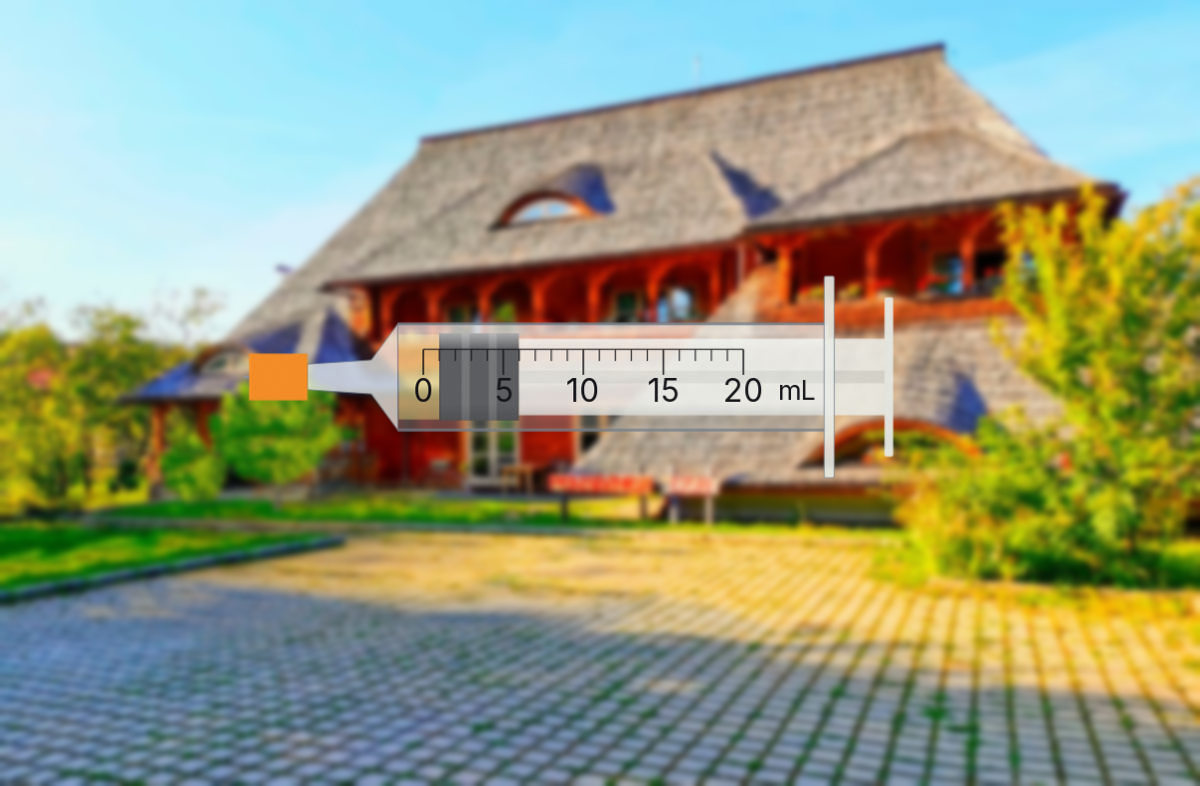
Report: 1; mL
